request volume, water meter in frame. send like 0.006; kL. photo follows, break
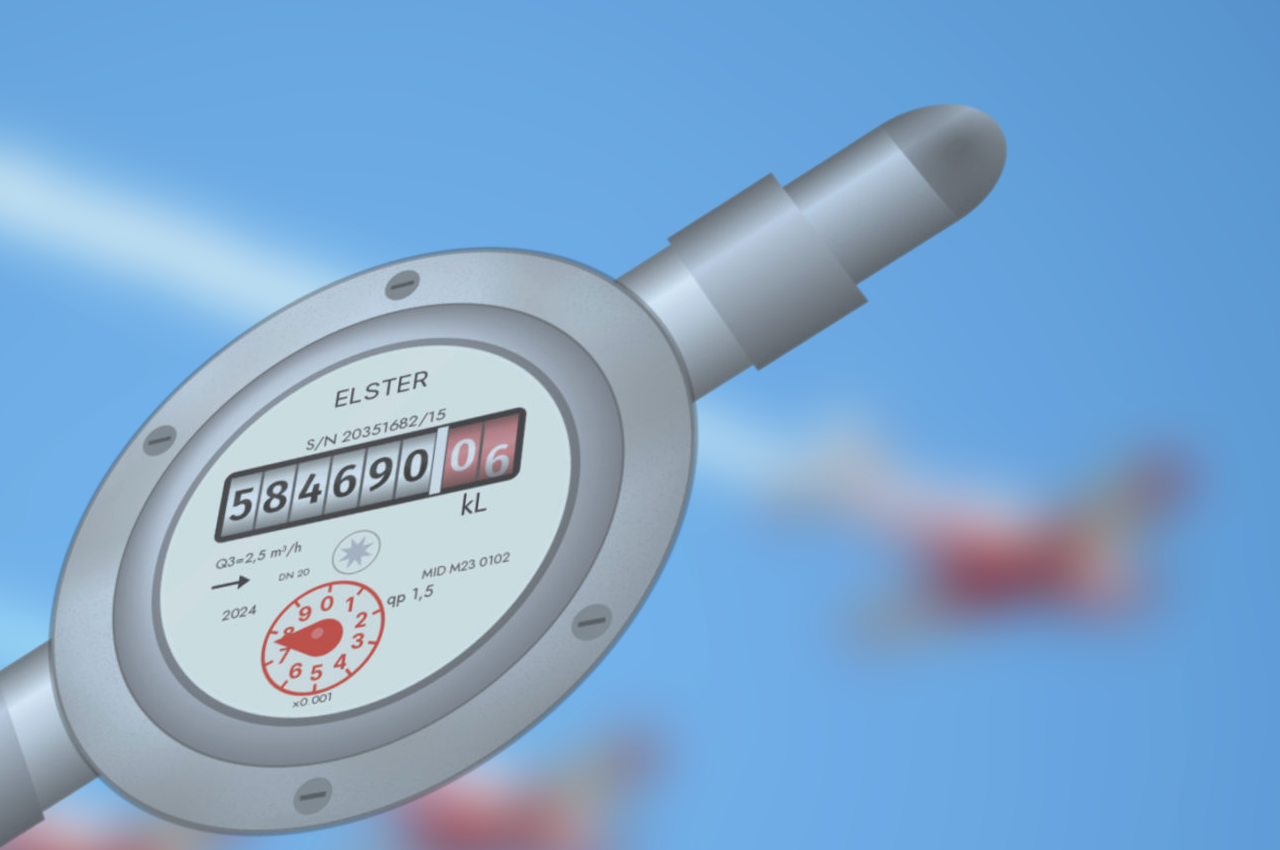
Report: 584690.057; kL
